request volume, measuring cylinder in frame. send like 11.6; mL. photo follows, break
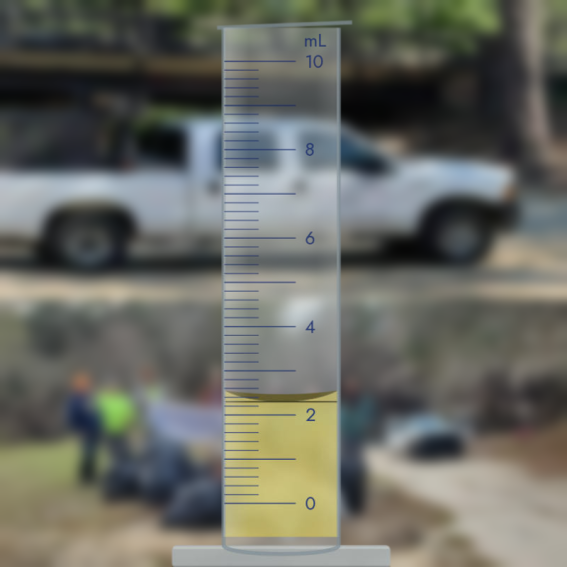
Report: 2.3; mL
